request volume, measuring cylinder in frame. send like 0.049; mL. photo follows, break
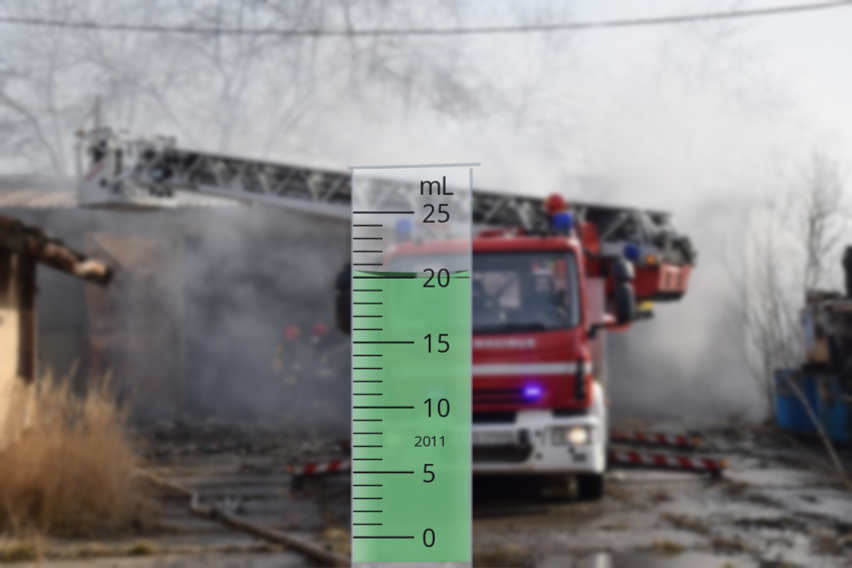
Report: 20; mL
